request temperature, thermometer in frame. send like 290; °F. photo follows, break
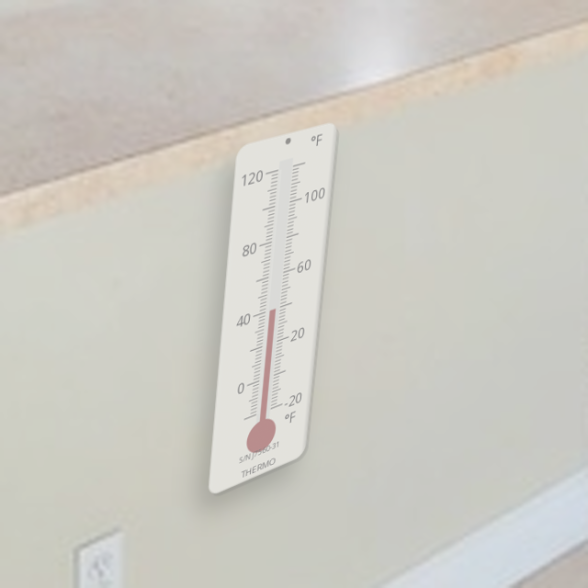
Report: 40; °F
